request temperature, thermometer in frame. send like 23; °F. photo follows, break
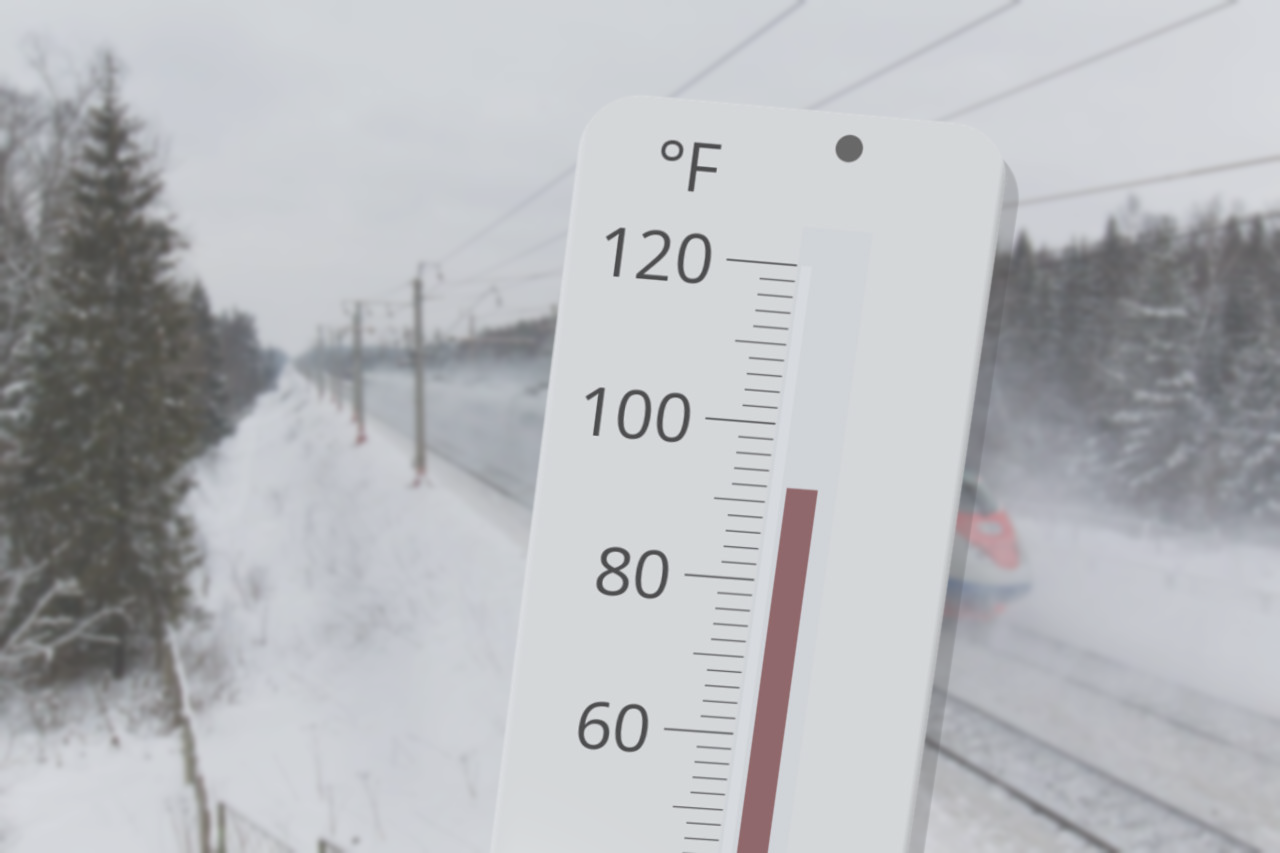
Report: 92; °F
